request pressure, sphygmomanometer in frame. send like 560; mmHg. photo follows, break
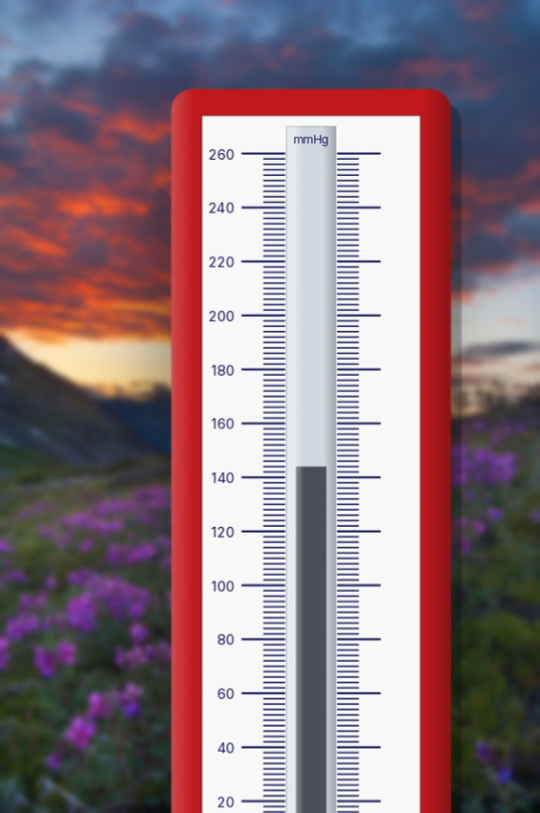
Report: 144; mmHg
